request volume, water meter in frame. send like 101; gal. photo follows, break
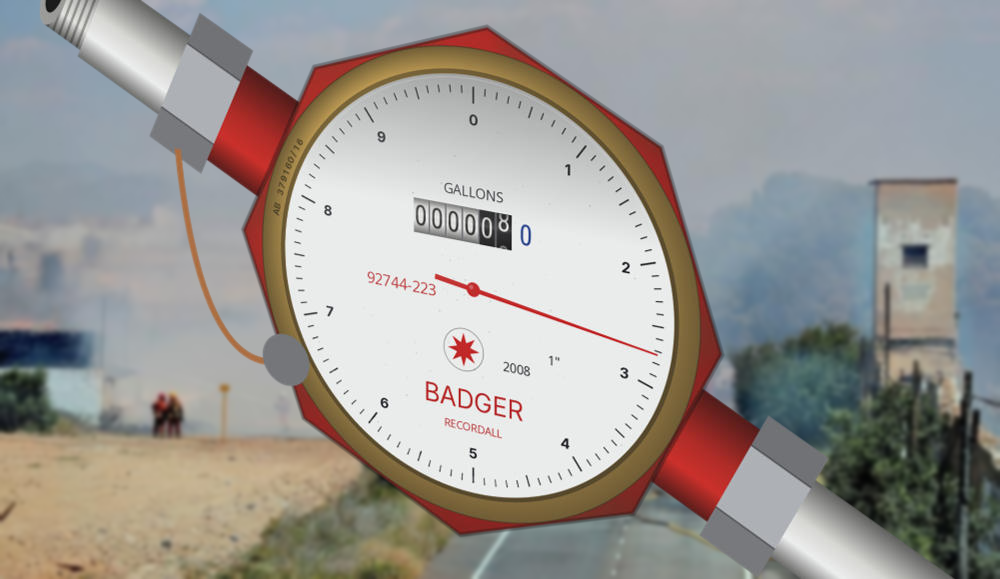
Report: 82.7; gal
